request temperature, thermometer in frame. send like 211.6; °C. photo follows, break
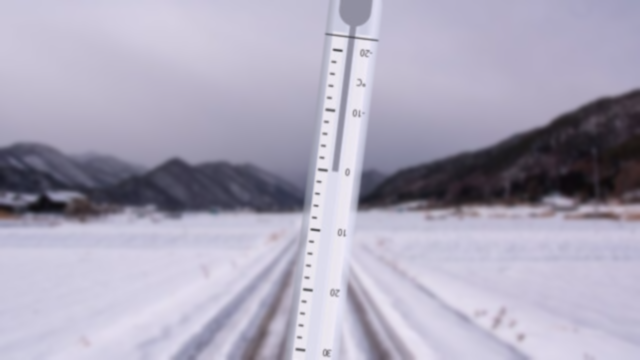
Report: 0; °C
